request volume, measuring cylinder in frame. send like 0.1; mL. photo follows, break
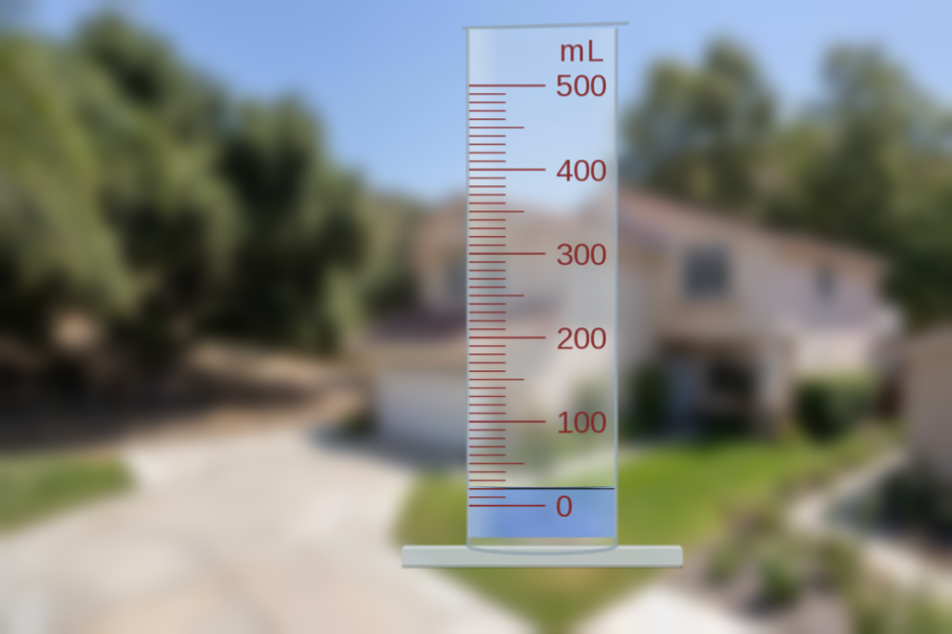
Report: 20; mL
